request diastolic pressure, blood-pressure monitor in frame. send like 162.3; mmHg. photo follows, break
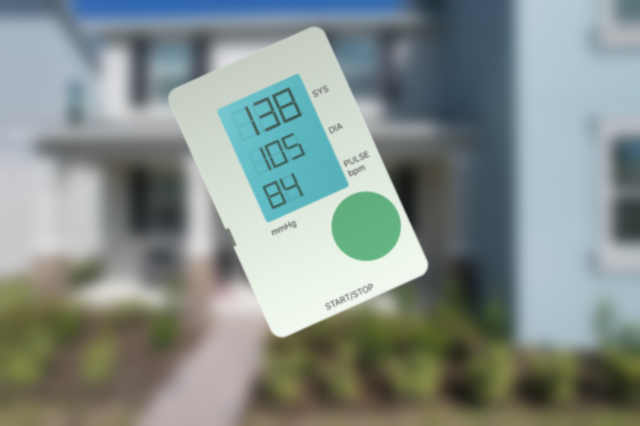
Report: 105; mmHg
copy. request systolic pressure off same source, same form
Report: 138; mmHg
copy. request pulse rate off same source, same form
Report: 84; bpm
